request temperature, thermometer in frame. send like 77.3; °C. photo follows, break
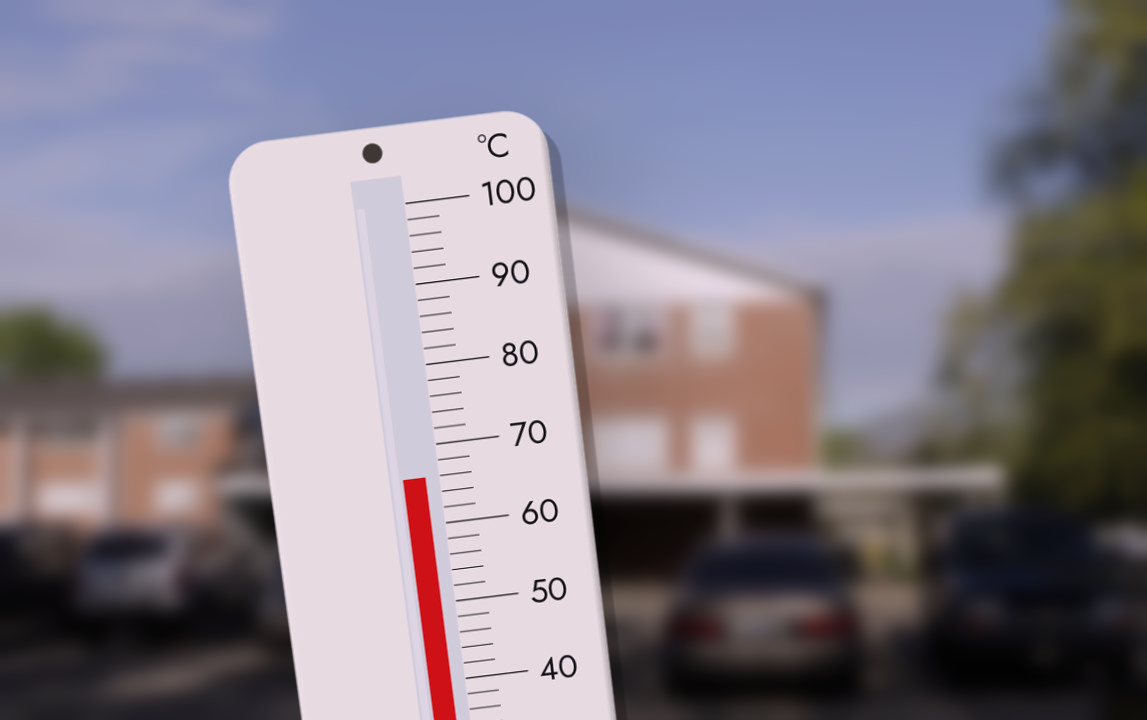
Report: 66; °C
